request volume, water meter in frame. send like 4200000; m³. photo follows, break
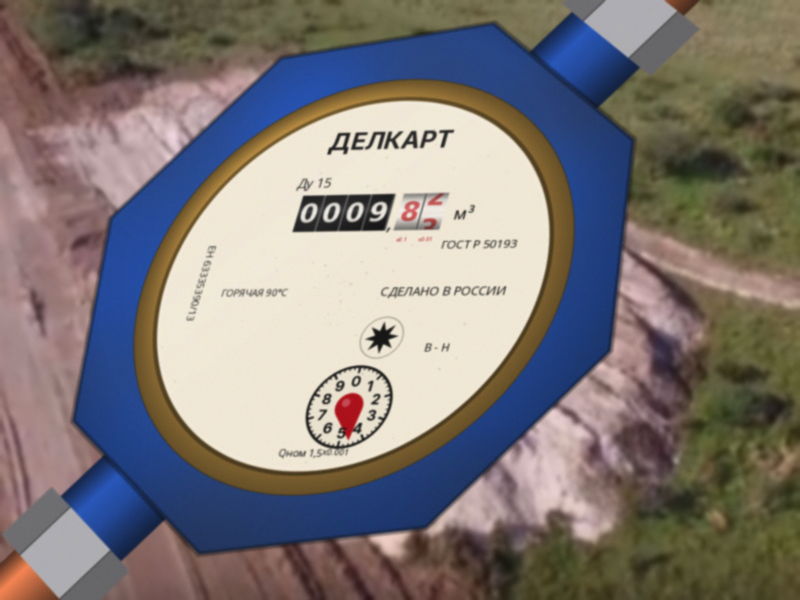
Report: 9.824; m³
